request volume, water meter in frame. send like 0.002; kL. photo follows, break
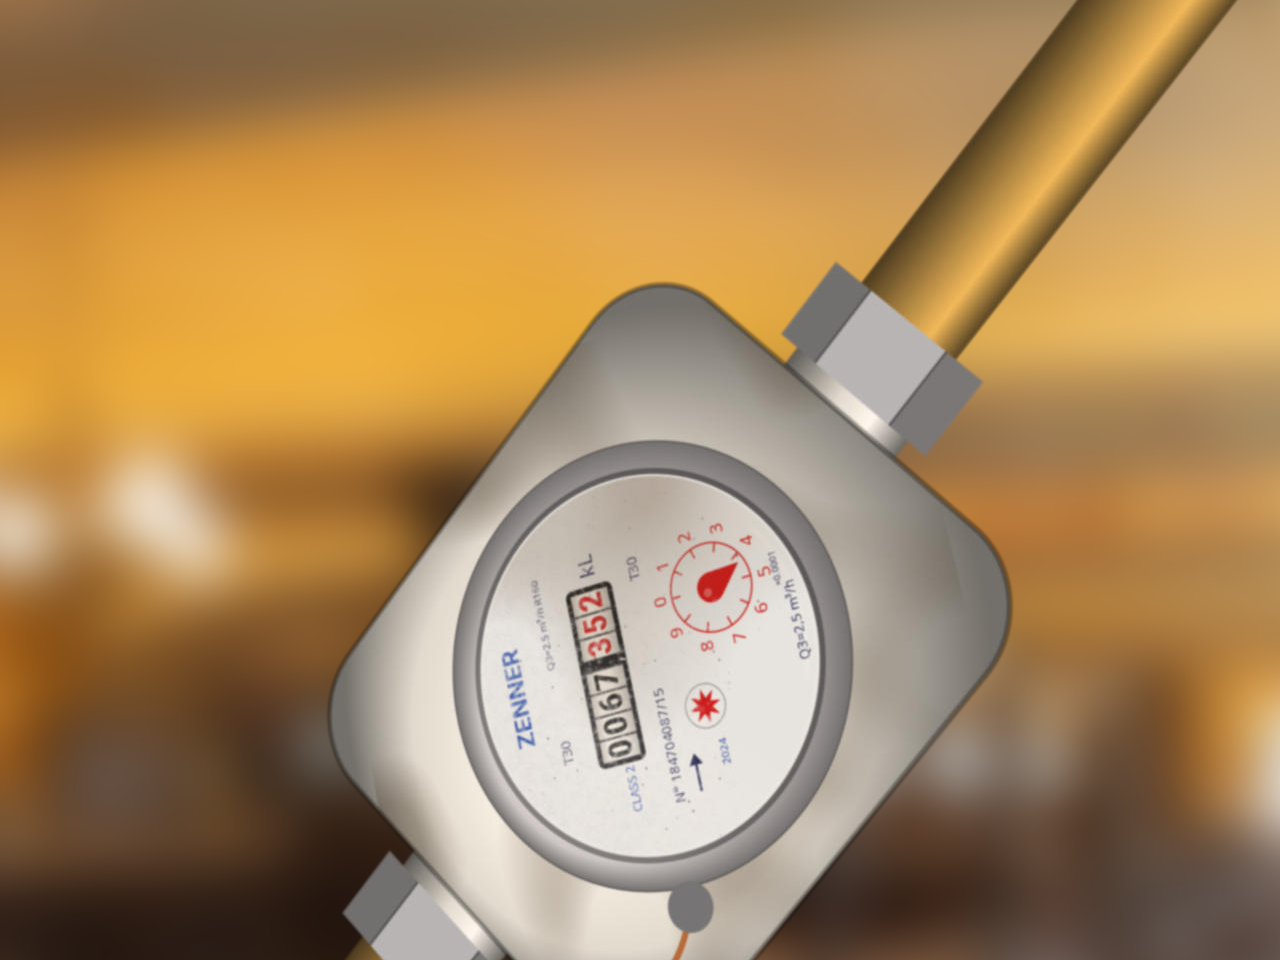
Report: 67.3524; kL
